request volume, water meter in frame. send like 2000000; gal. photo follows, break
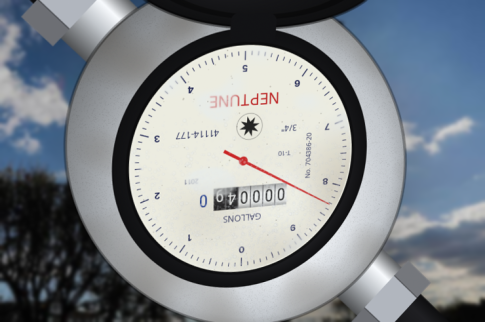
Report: 488.3; gal
